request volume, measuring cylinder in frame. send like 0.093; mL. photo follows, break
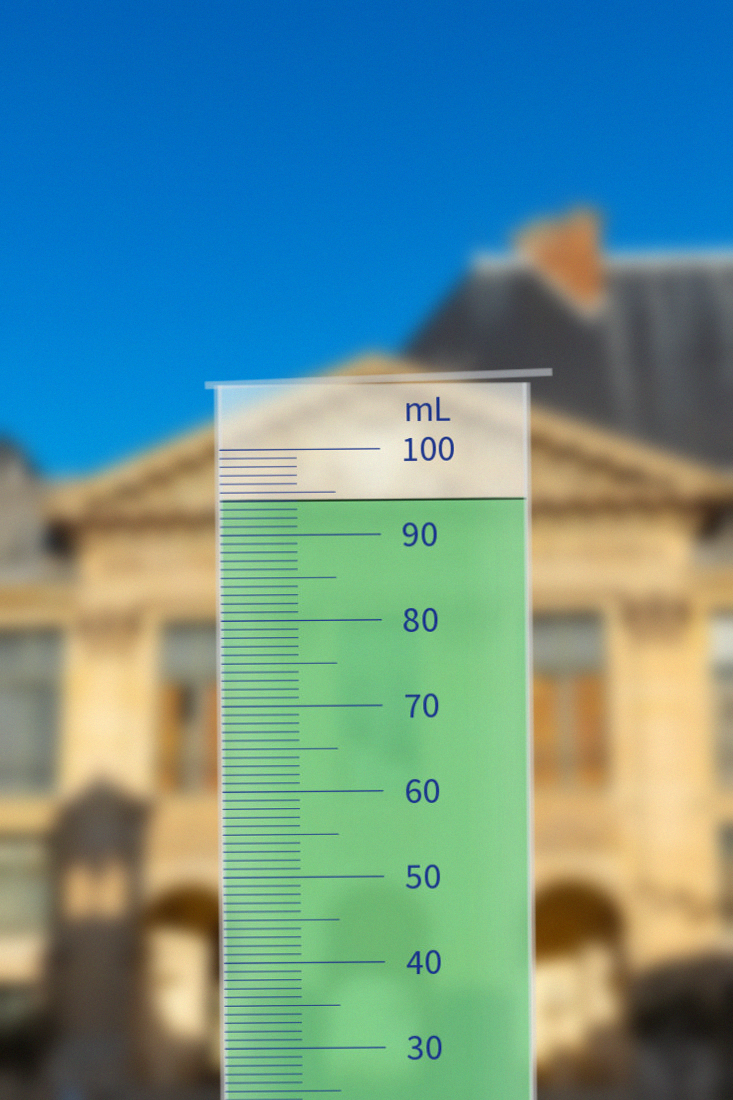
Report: 94; mL
